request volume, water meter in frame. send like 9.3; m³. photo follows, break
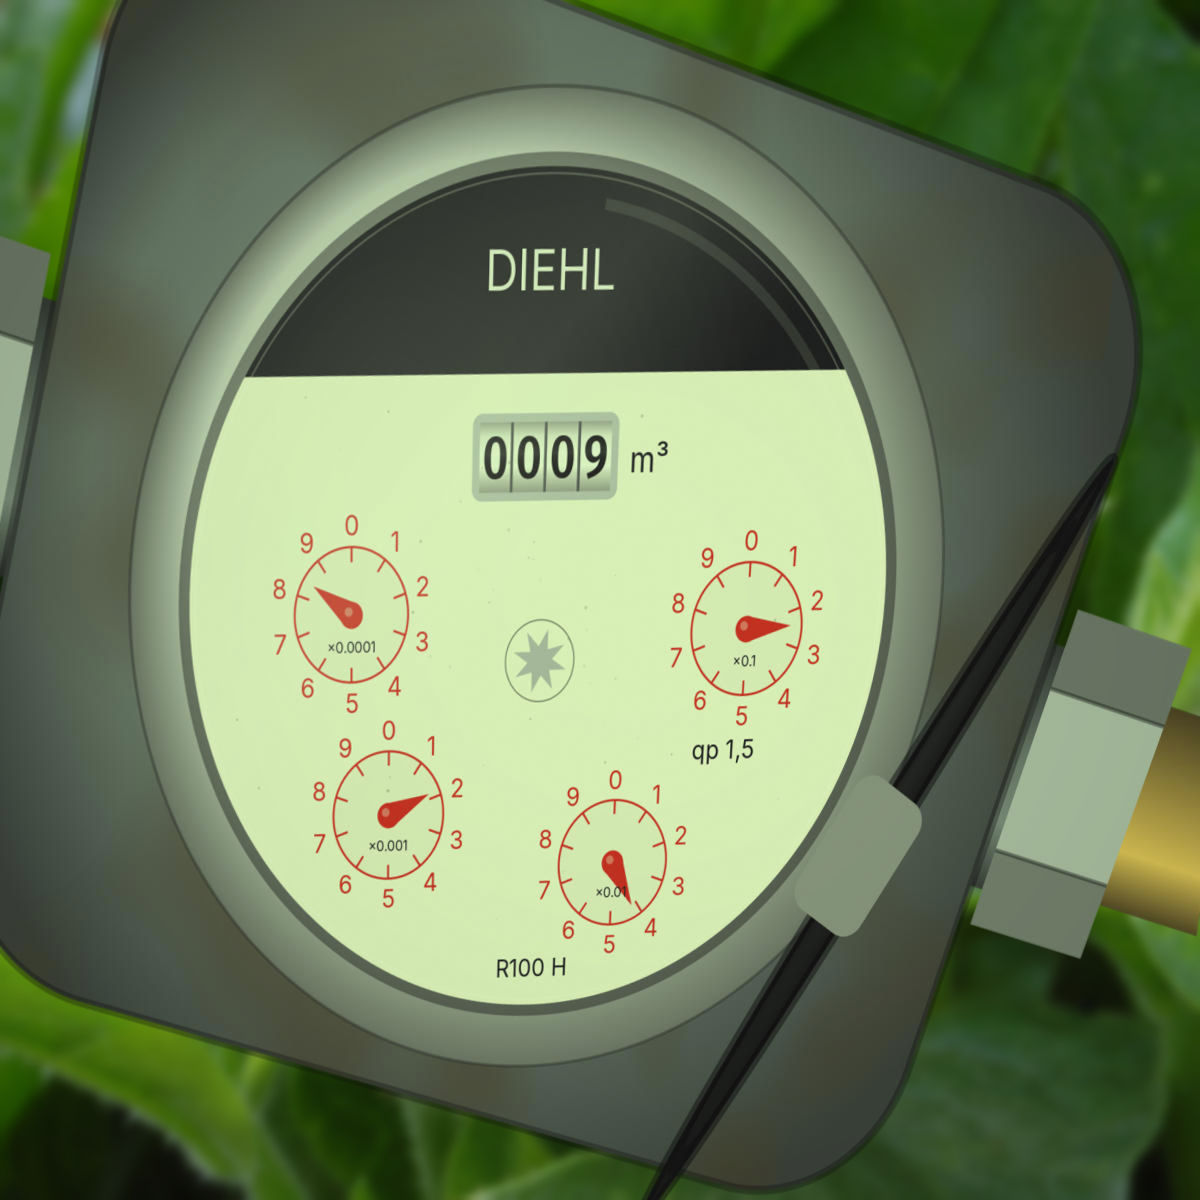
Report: 9.2418; m³
